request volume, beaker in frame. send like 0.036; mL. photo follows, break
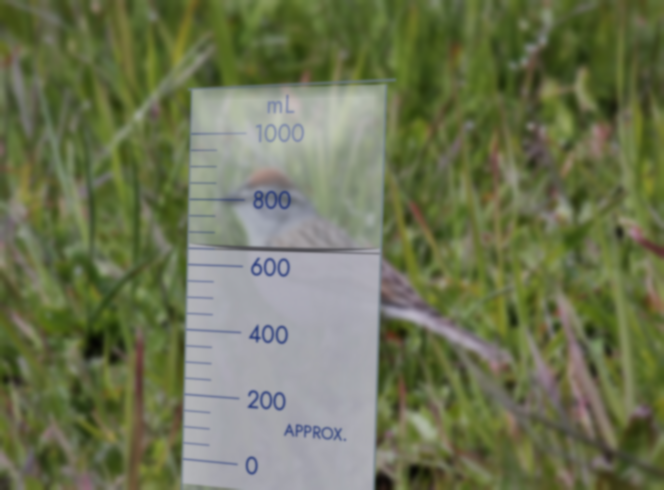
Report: 650; mL
